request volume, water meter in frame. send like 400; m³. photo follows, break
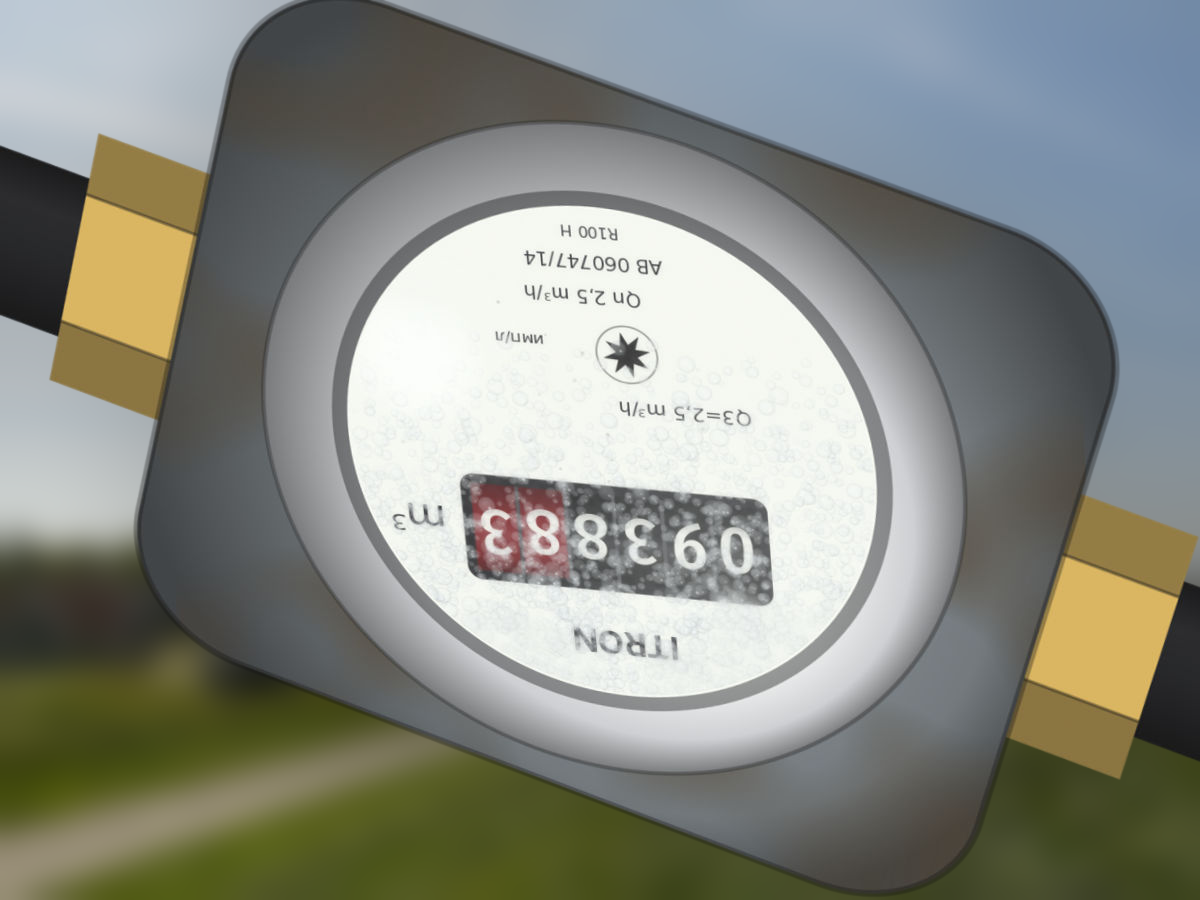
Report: 938.83; m³
